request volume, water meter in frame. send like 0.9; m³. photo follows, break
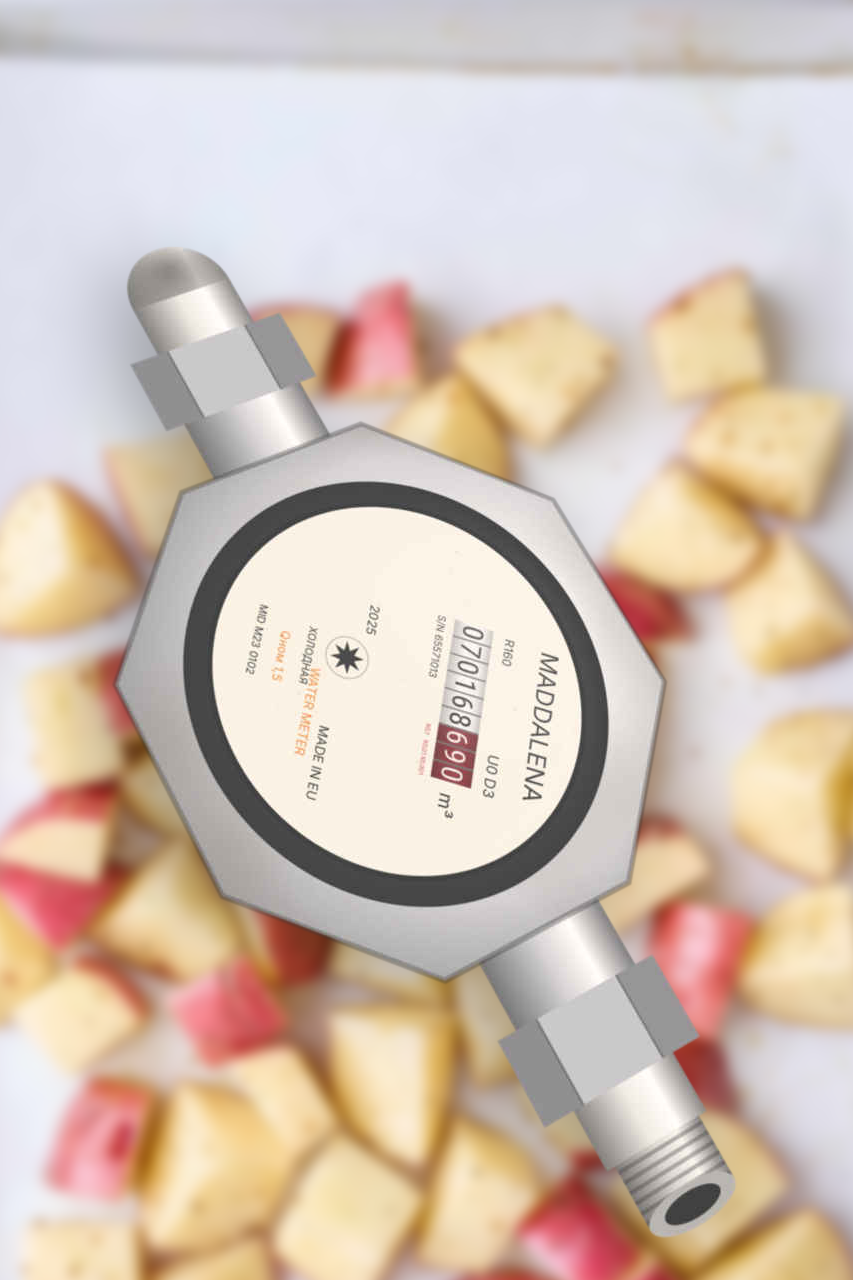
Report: 70168.690; m³
